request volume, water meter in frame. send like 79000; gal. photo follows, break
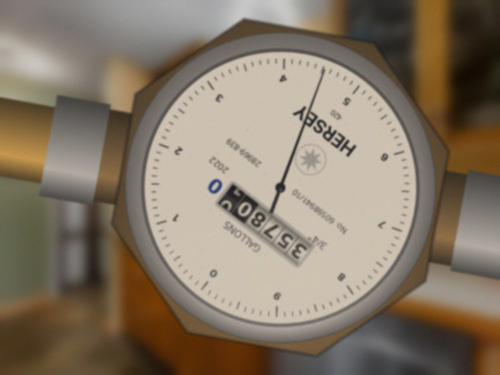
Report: 3578004.5; gal
